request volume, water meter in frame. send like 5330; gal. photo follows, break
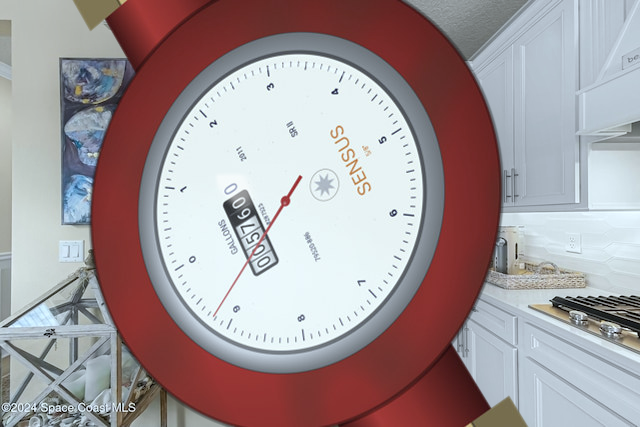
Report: 57599.2; gal
